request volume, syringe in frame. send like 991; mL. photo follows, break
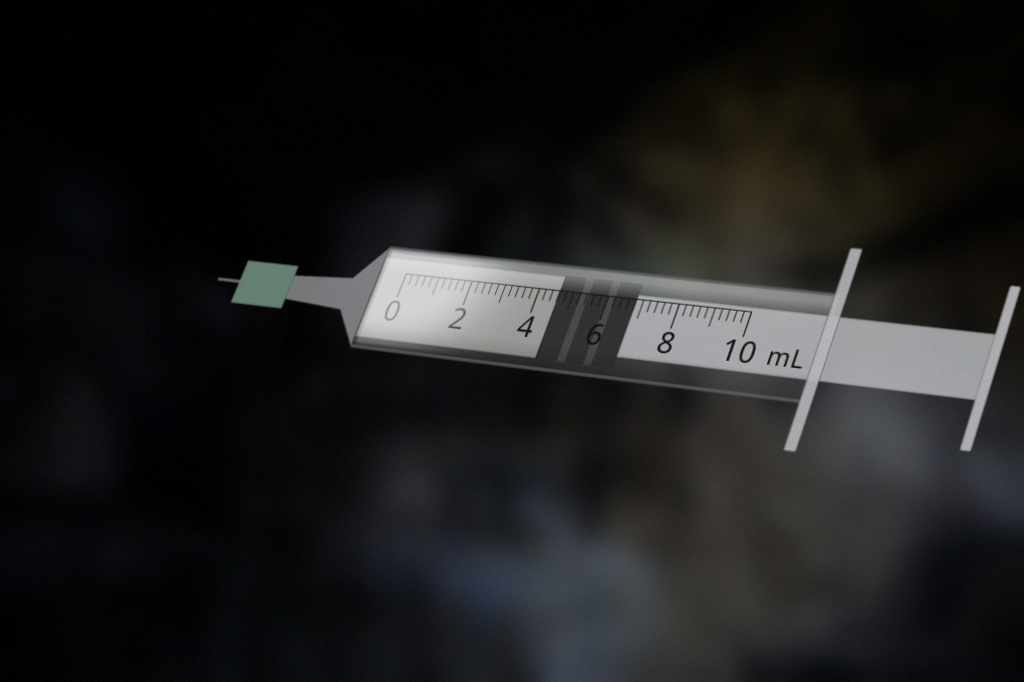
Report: 4.6; mL
